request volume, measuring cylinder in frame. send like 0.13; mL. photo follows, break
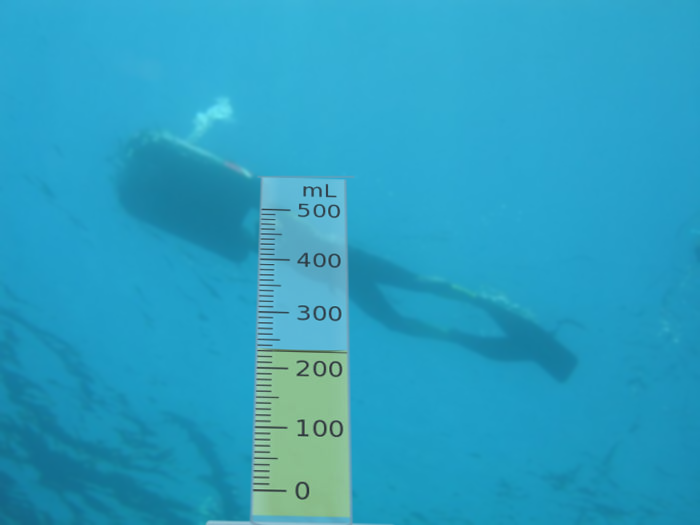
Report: 230; mL
